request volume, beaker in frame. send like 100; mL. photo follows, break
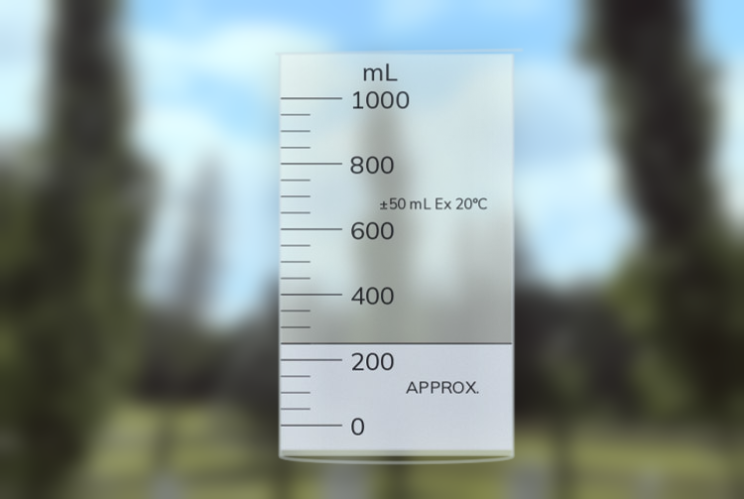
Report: 250; mL
